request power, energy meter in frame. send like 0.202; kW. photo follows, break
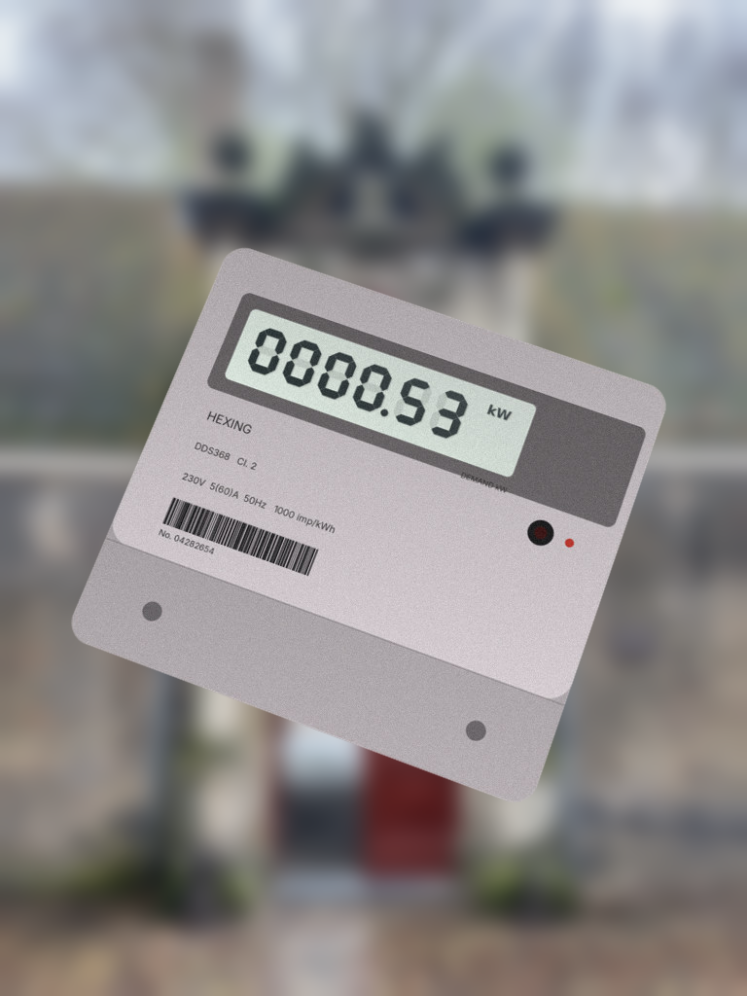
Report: 0.53; kW
